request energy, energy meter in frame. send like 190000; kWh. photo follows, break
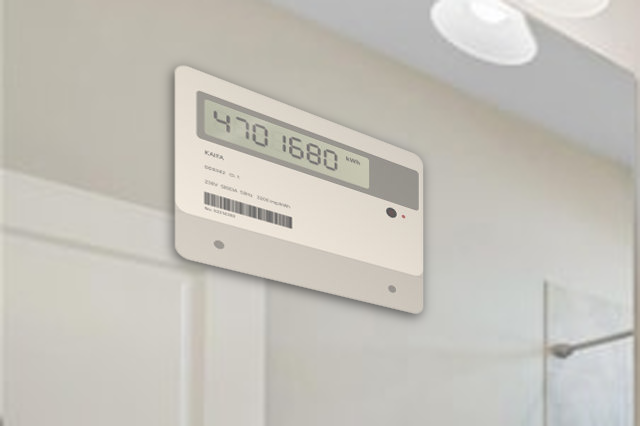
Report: 4701680; kWh
